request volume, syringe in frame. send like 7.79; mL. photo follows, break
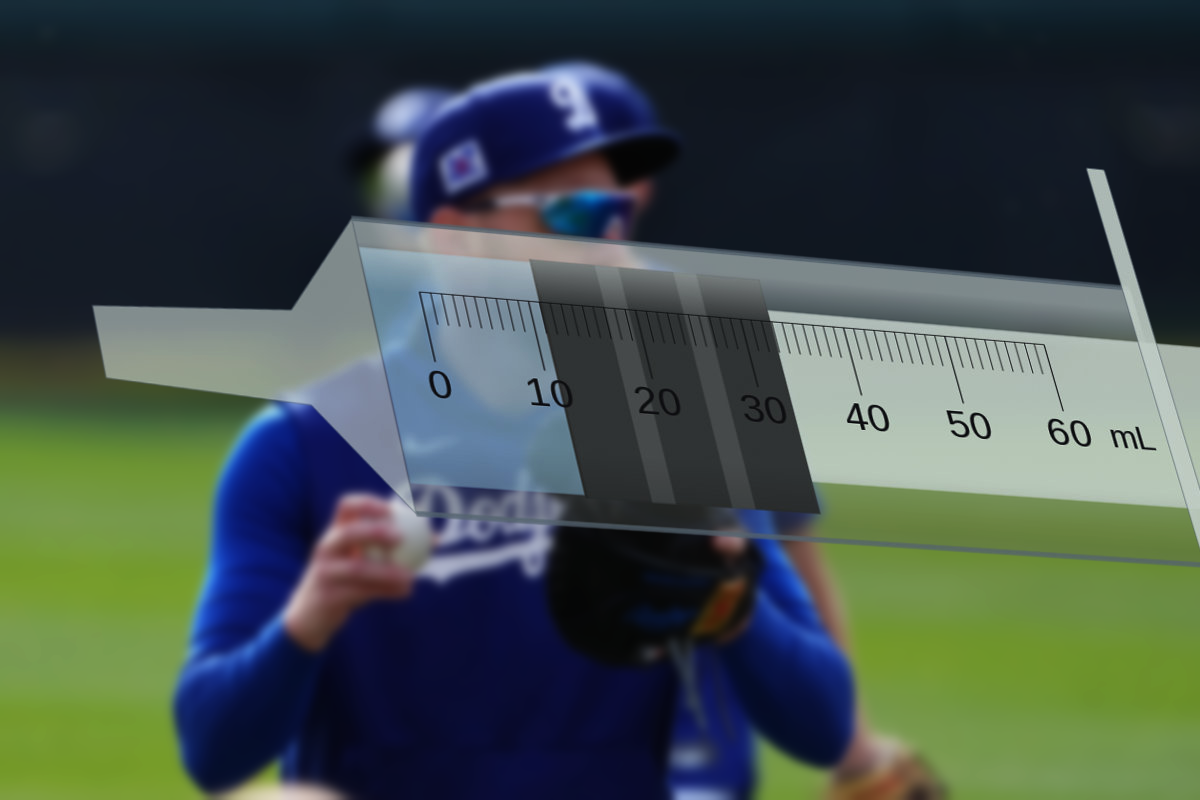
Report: 11; mL
